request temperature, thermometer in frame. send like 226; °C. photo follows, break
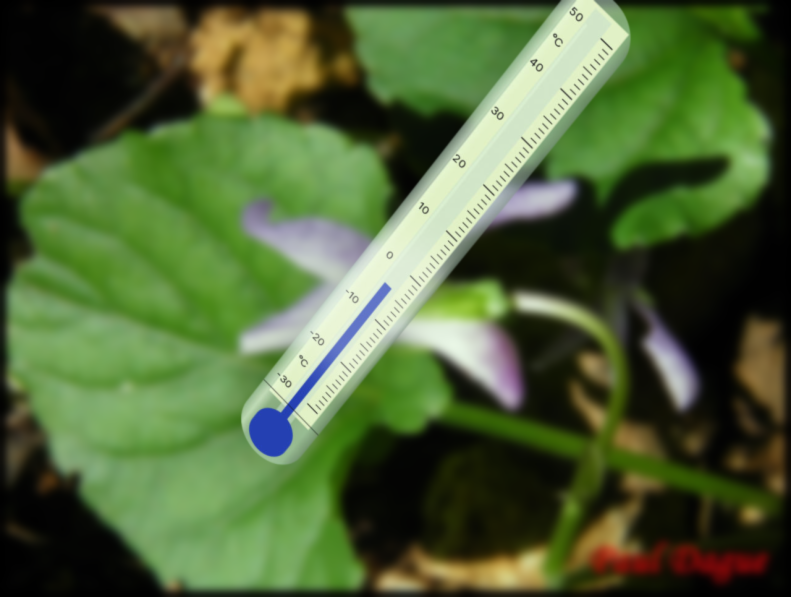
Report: -4; °C
